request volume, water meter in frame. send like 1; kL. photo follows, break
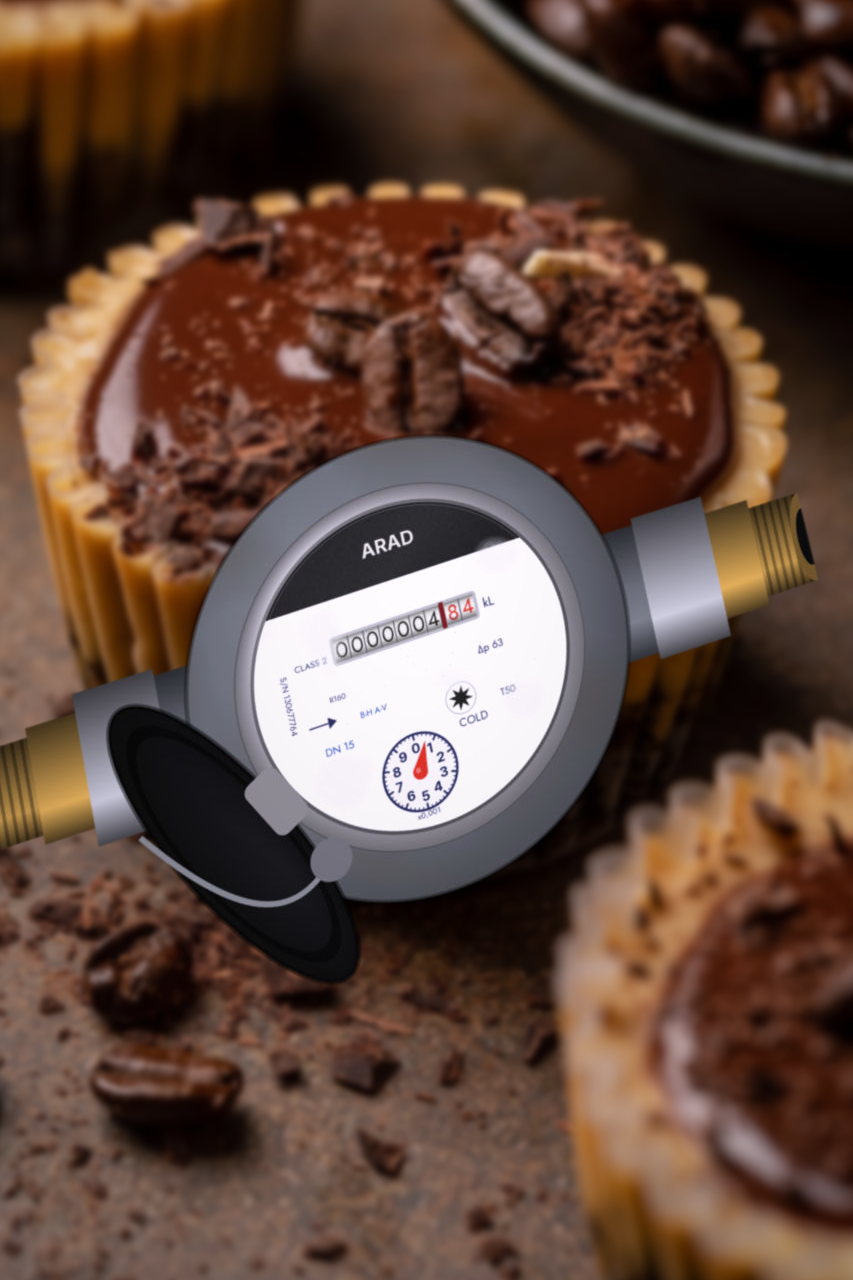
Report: 4.840; kL
